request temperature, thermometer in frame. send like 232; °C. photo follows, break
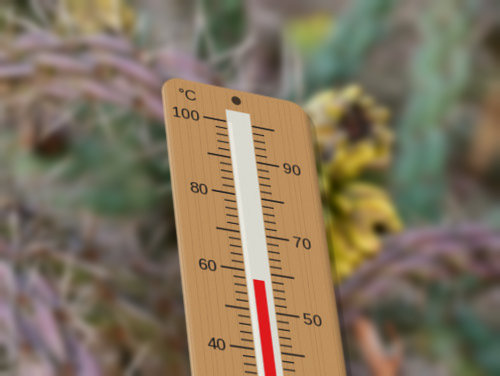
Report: 58; °C
